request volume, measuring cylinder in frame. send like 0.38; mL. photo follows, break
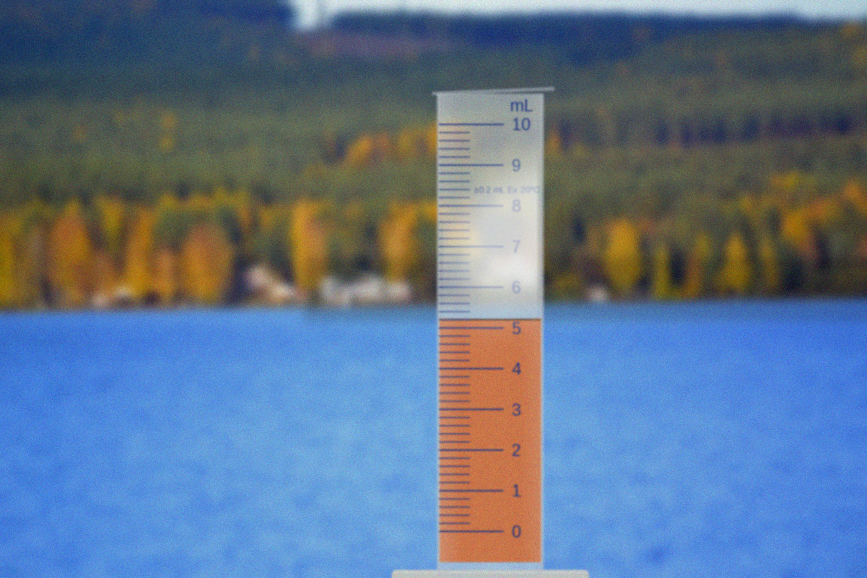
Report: 5.2; mL
